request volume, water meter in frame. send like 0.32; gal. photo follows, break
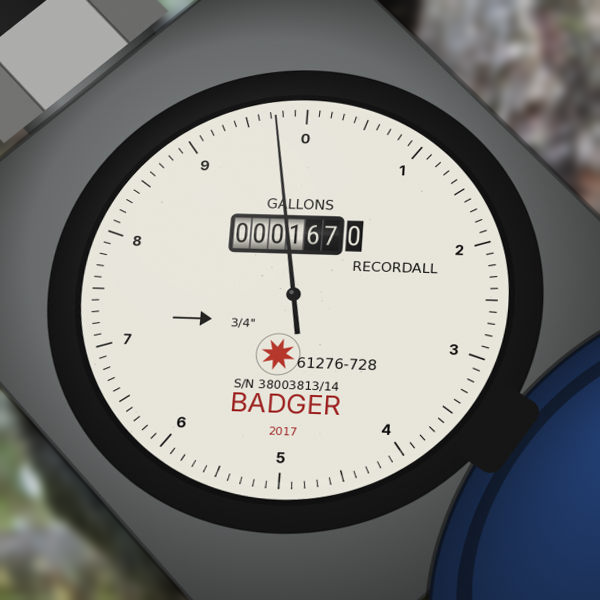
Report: 1669.7; gal
